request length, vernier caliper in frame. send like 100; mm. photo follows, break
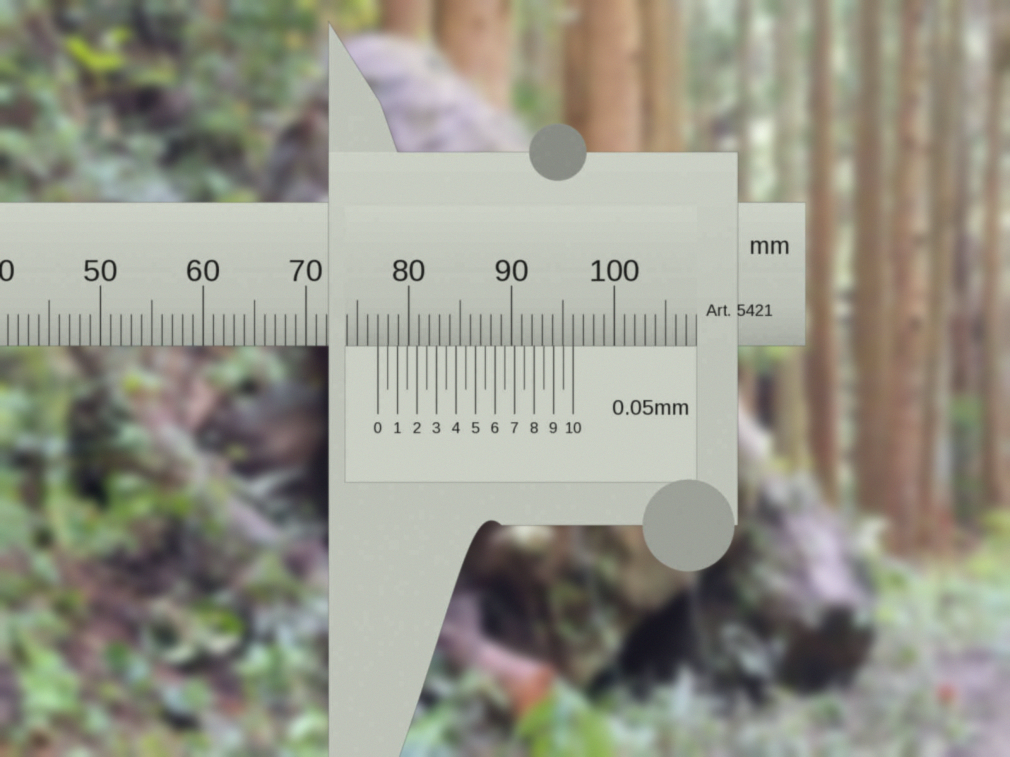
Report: 77.0; mm
